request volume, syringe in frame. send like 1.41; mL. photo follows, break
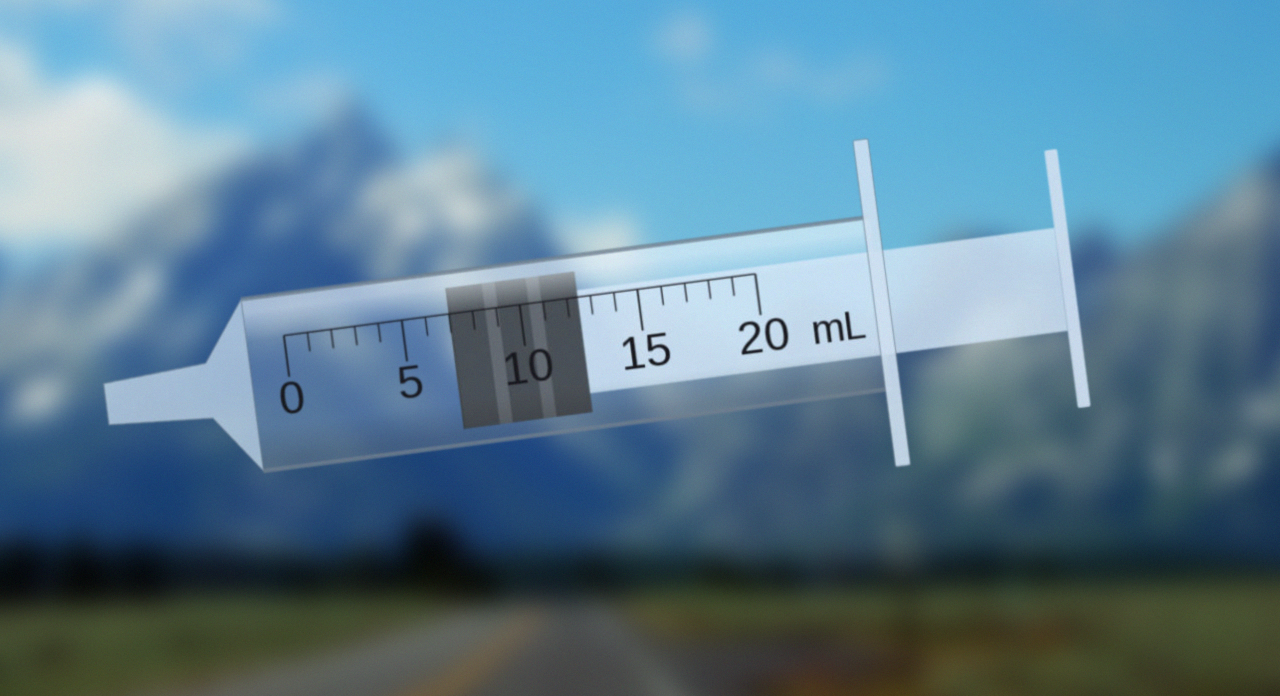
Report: 7; mL
